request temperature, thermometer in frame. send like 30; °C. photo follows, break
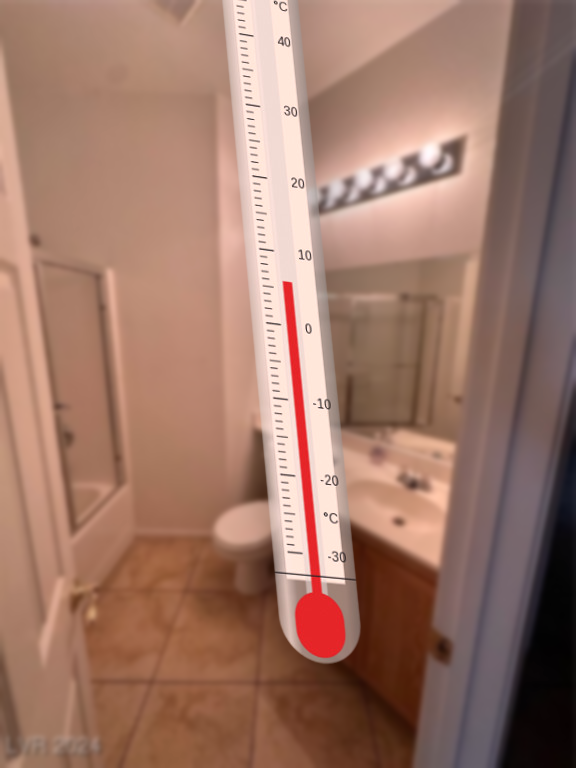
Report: 6; °C
